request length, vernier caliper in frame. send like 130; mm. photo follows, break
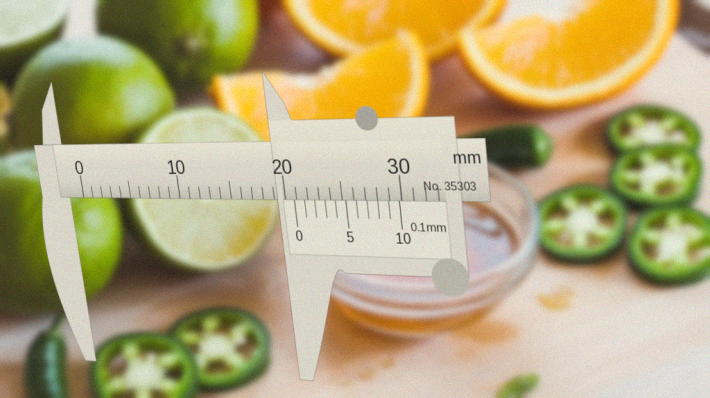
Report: 20.8; mm
